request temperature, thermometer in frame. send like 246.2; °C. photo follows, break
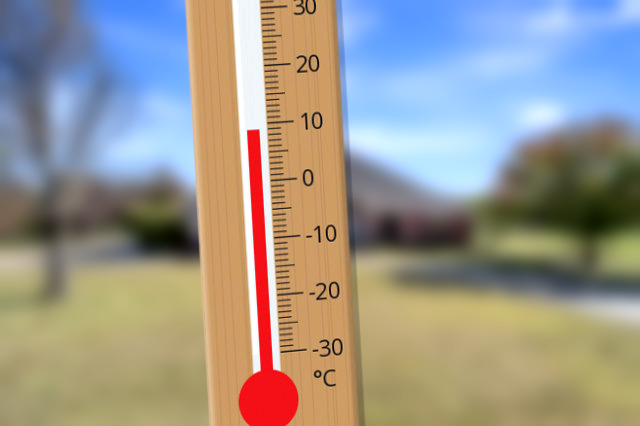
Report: 9; °C
